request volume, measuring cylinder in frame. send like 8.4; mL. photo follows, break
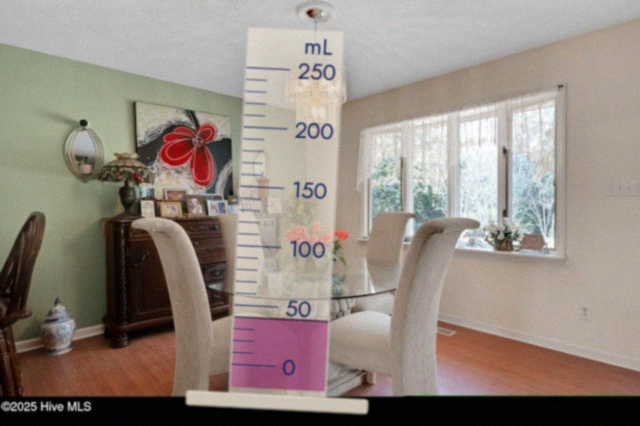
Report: 40; mL
